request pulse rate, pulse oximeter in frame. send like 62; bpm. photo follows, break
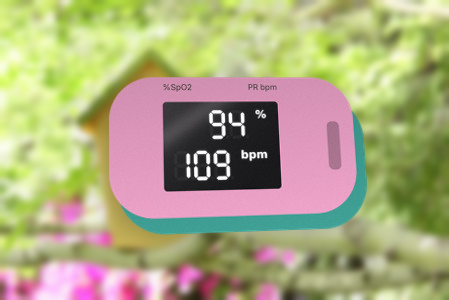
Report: 109; bpm
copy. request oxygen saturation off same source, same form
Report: 94; %
